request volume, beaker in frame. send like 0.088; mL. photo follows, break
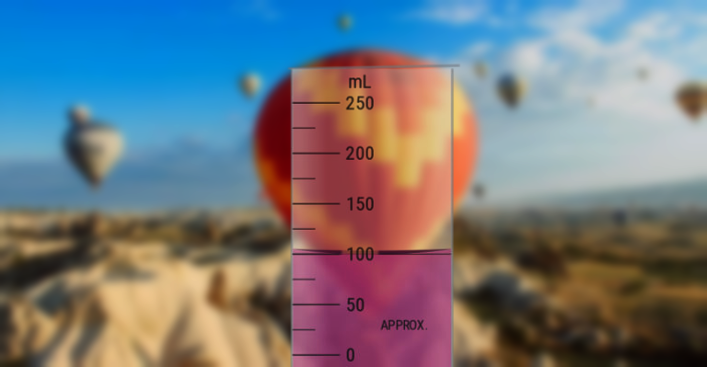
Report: 100; mL
